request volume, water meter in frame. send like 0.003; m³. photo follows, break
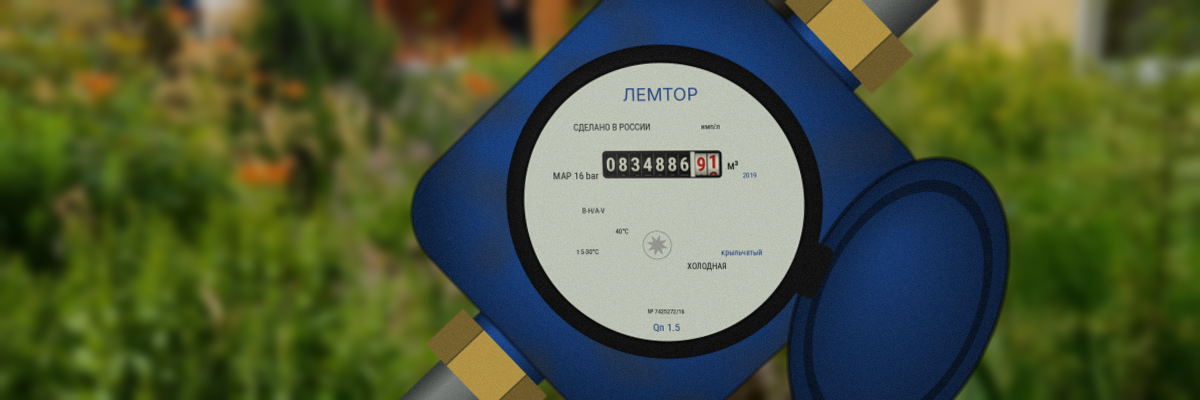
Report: 834886.91; m³
